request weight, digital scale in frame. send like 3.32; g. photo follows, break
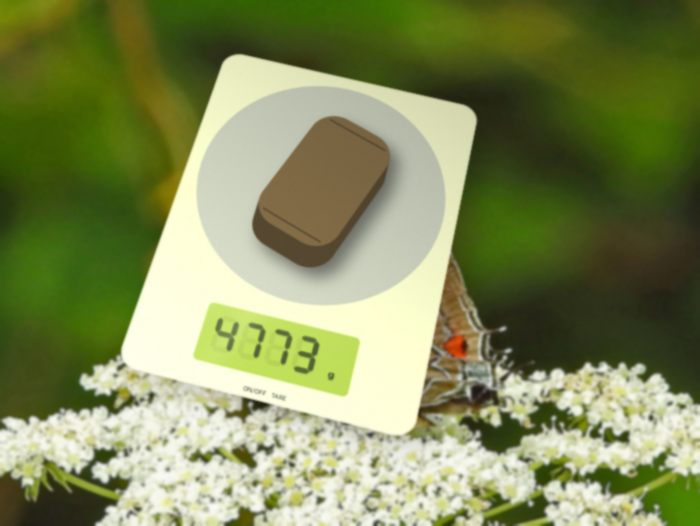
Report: 4773; g
